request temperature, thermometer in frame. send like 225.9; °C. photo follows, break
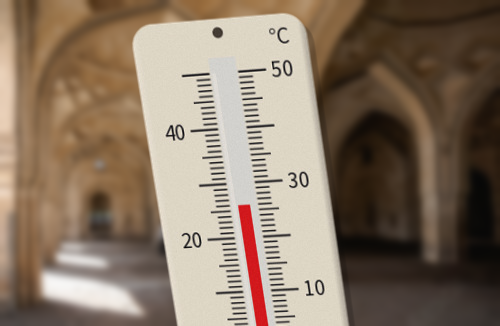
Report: 26; °C
